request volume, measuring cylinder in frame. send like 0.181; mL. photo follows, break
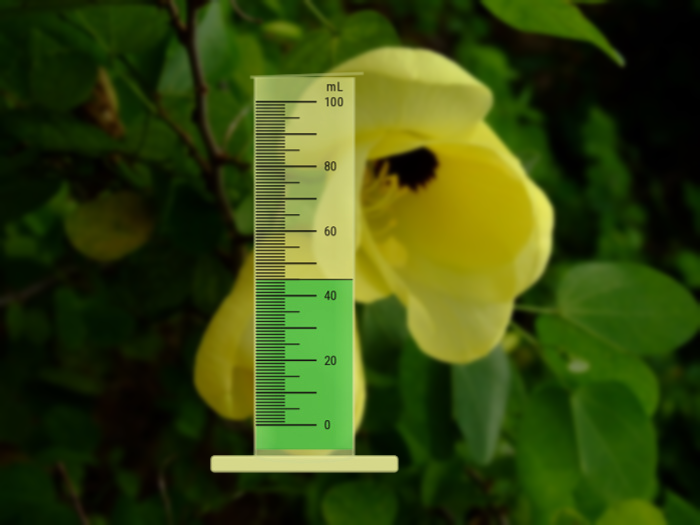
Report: 45; mL
